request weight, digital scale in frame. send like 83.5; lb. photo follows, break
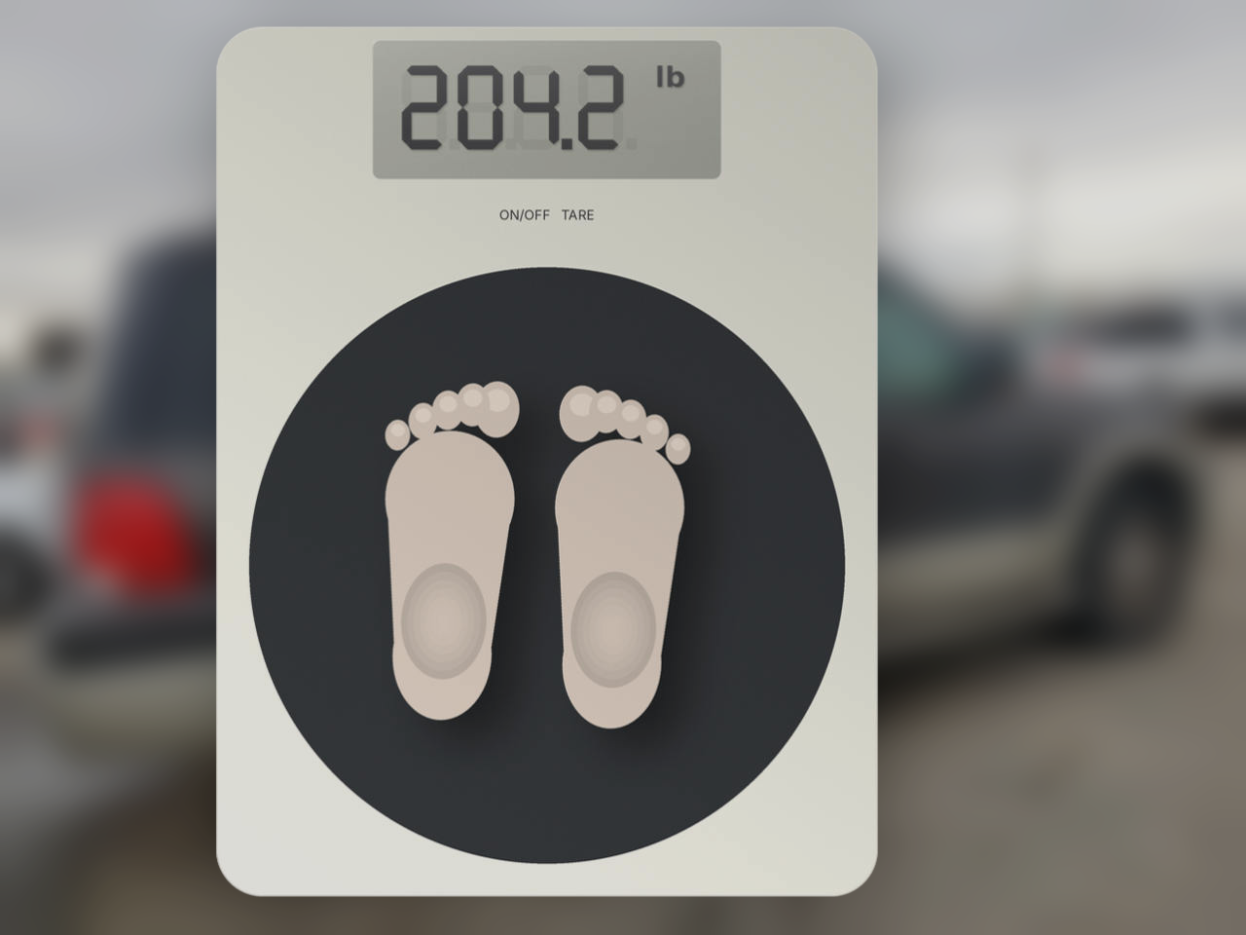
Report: 204.2; lb
